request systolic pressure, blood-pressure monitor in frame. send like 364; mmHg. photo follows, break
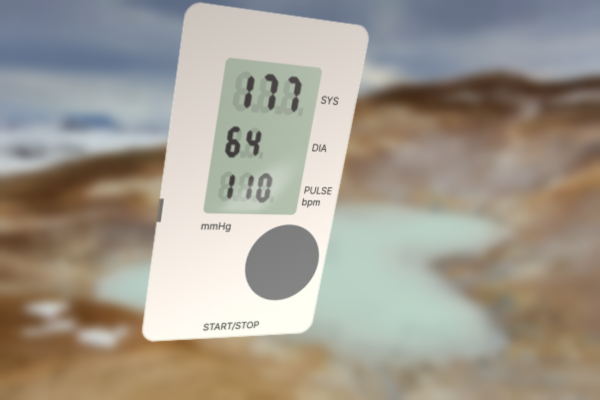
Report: 177; mmHg
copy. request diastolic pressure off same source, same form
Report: 64; mmHg
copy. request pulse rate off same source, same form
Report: 110; bpm
